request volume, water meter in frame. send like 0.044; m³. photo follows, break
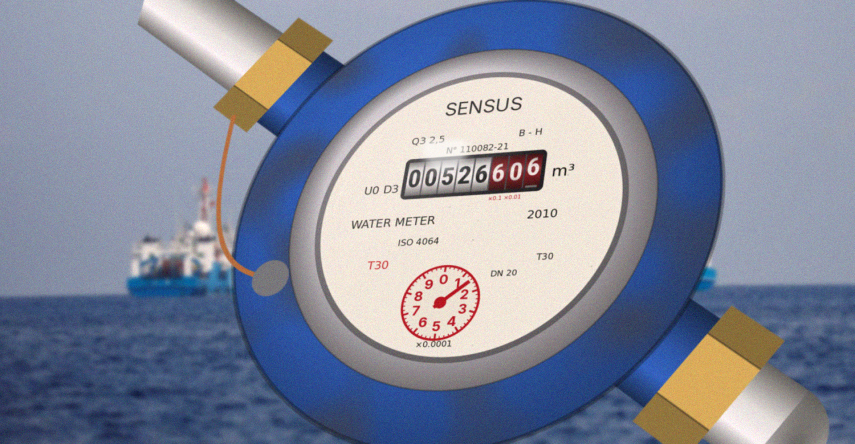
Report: 526.6061; m³
